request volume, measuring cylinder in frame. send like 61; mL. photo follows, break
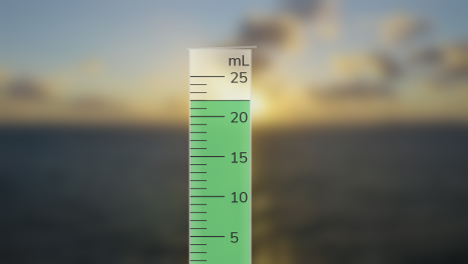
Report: 22; mL
